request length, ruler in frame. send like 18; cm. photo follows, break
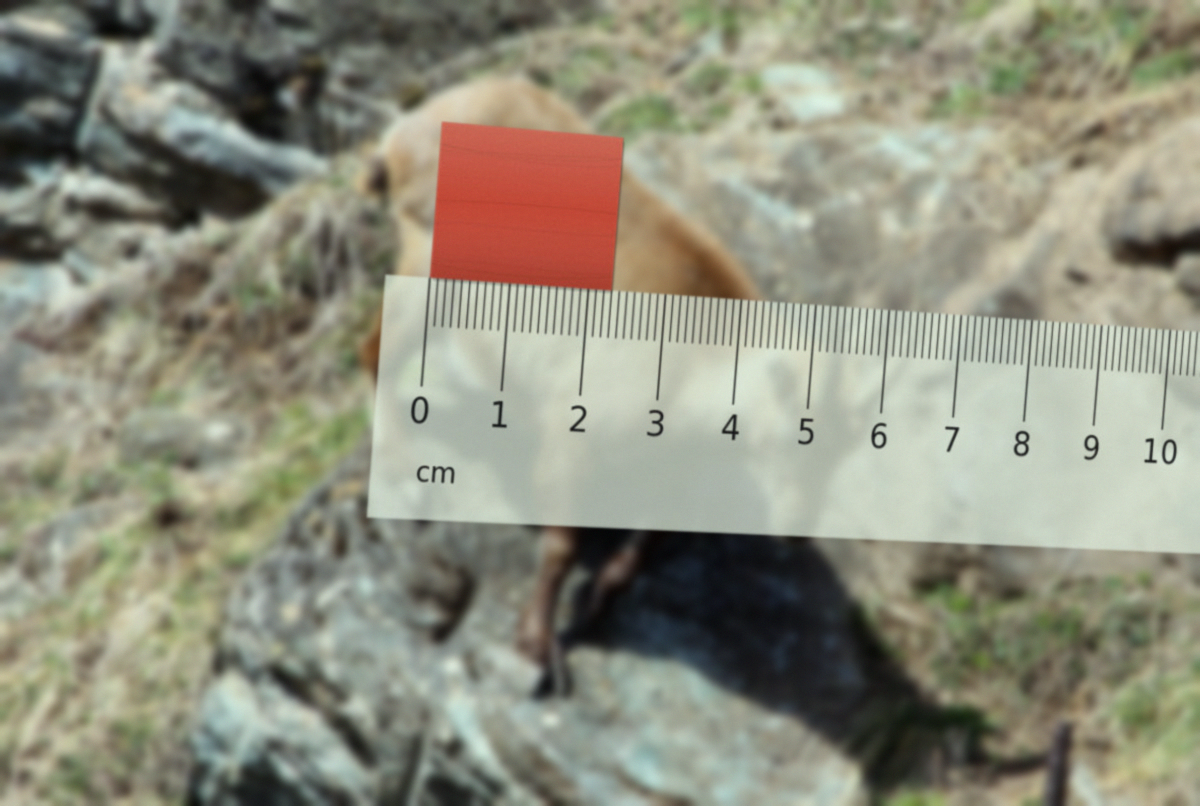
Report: 2.3; cm
